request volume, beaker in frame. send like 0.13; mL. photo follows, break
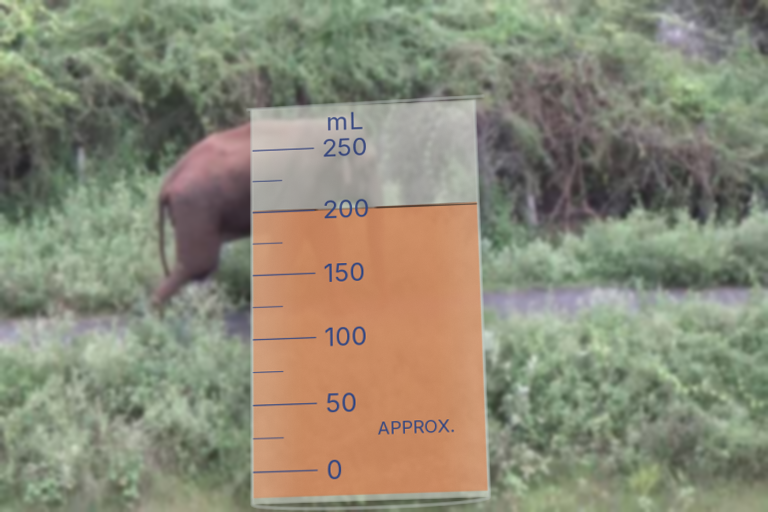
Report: 200; mL
